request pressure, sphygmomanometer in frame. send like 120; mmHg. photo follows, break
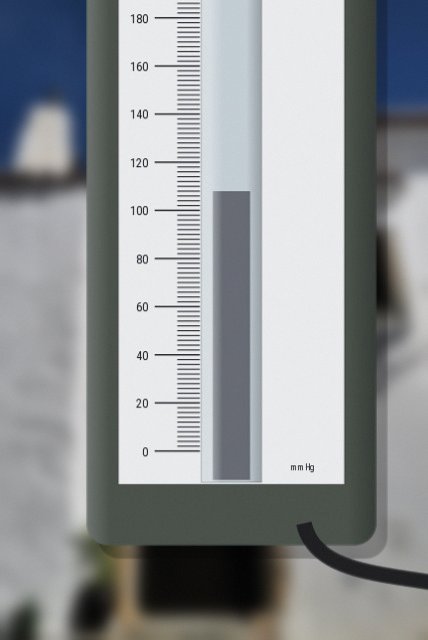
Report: 108; mmHg
